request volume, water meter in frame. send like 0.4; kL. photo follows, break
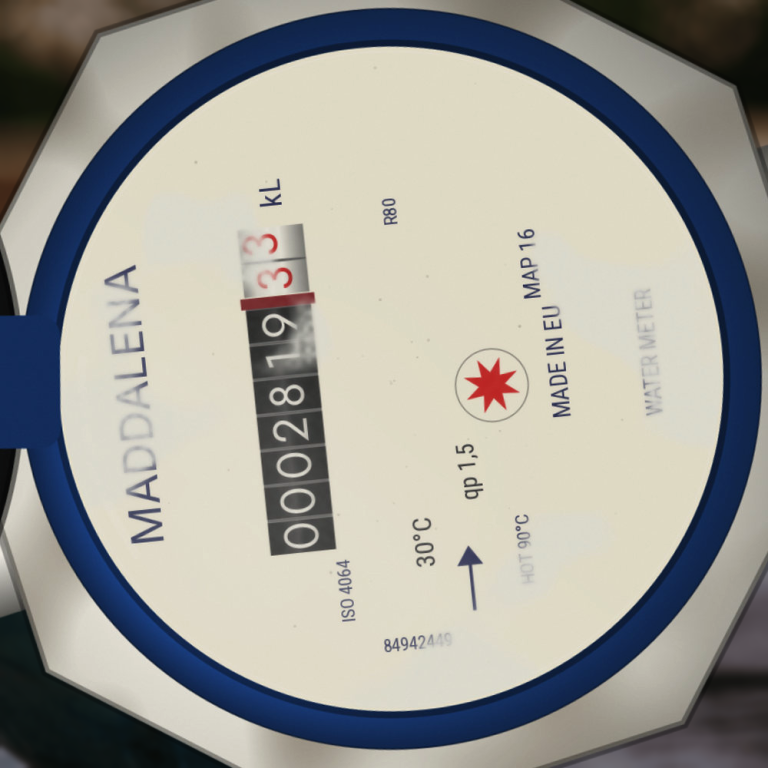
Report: 2819.33; kL
